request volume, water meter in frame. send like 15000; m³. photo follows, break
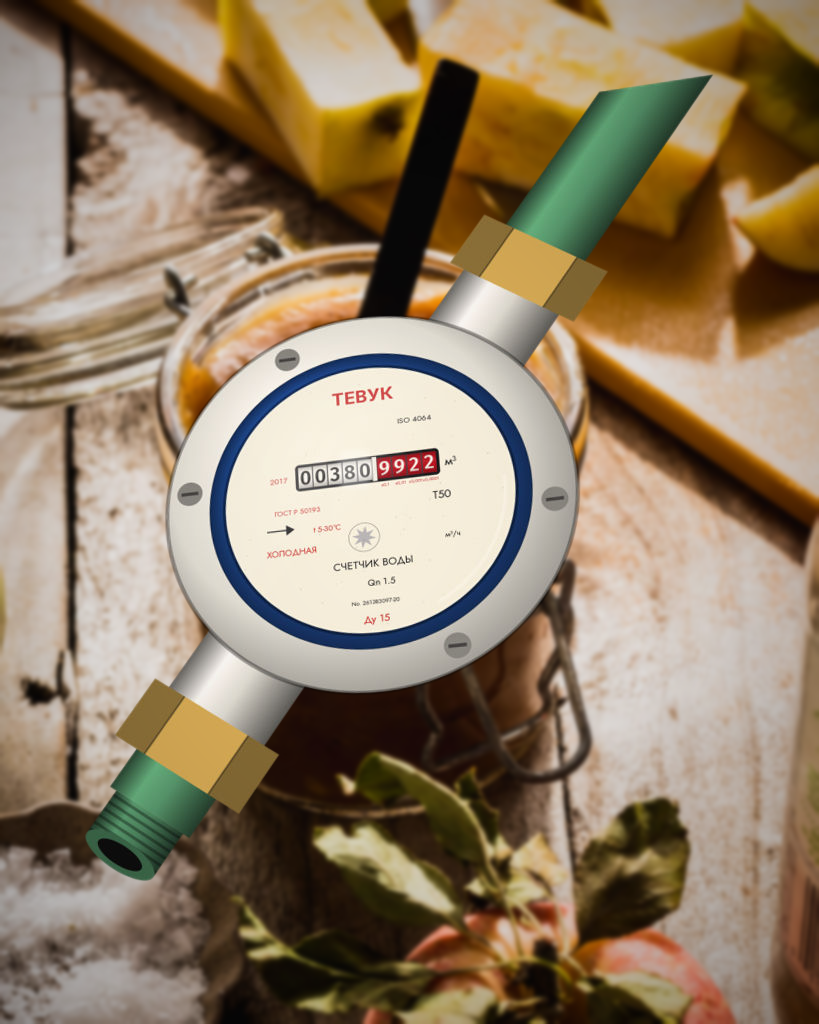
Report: 380.9922; m³
